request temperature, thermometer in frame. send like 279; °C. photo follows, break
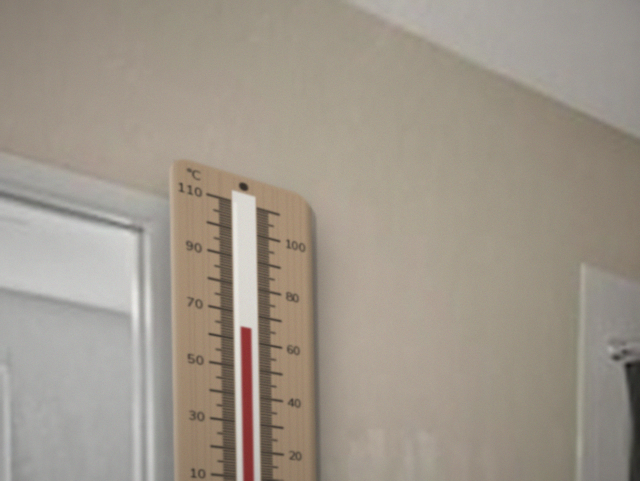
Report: 65; °C
